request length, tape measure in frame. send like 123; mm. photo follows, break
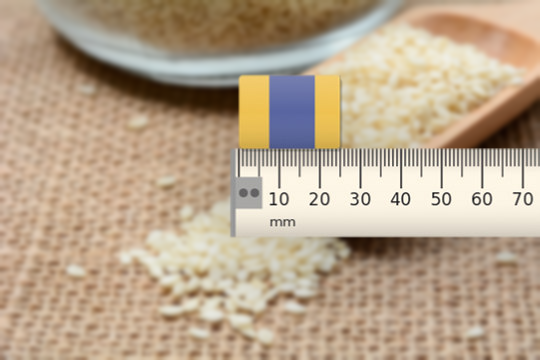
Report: 25; mm
